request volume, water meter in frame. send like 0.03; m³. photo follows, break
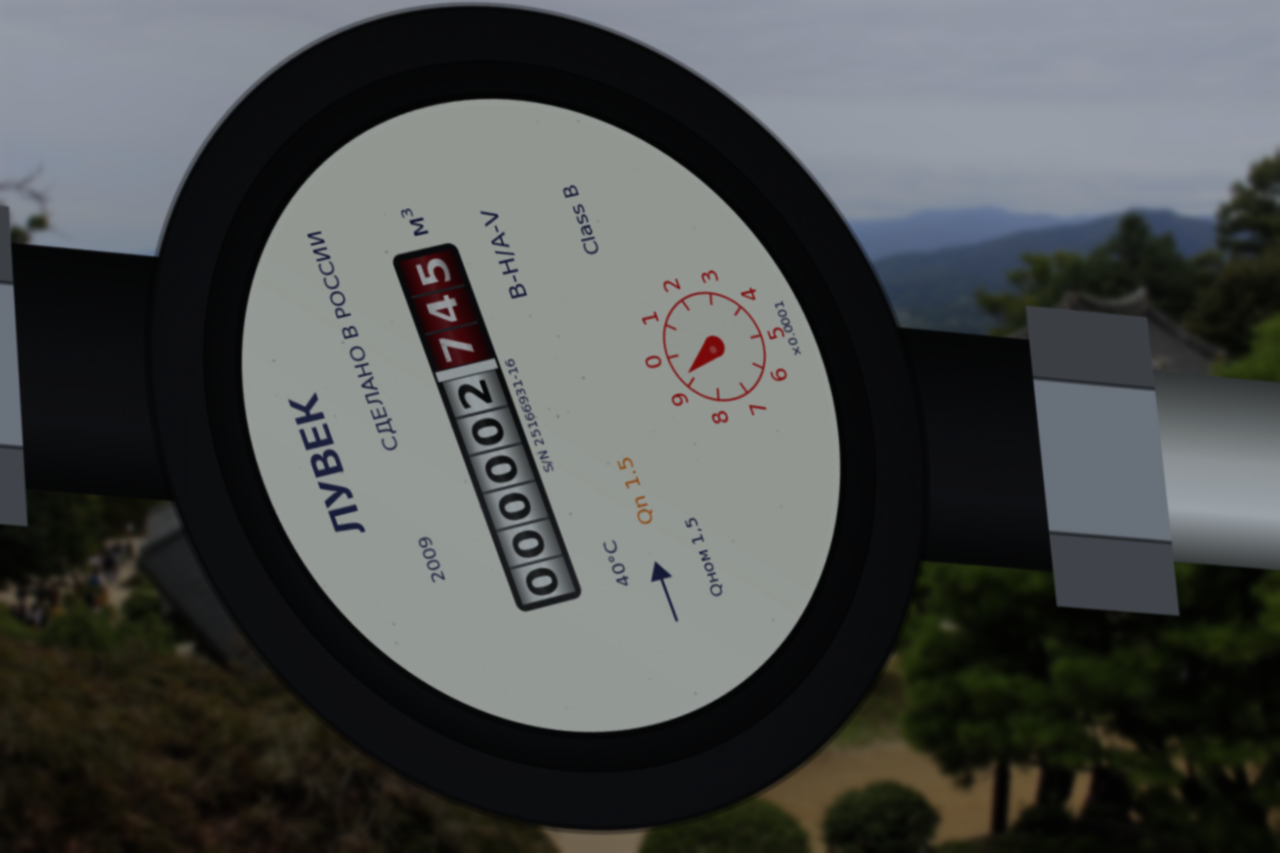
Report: 2.7449; m³
